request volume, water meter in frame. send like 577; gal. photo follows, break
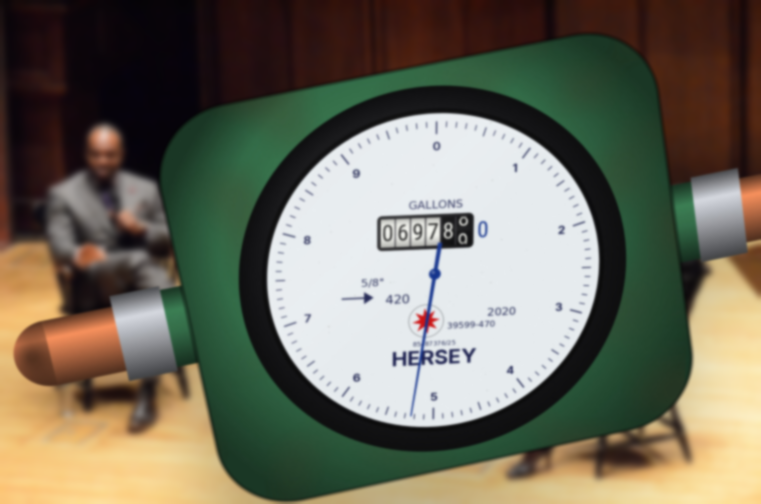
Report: 697885.2; gal
